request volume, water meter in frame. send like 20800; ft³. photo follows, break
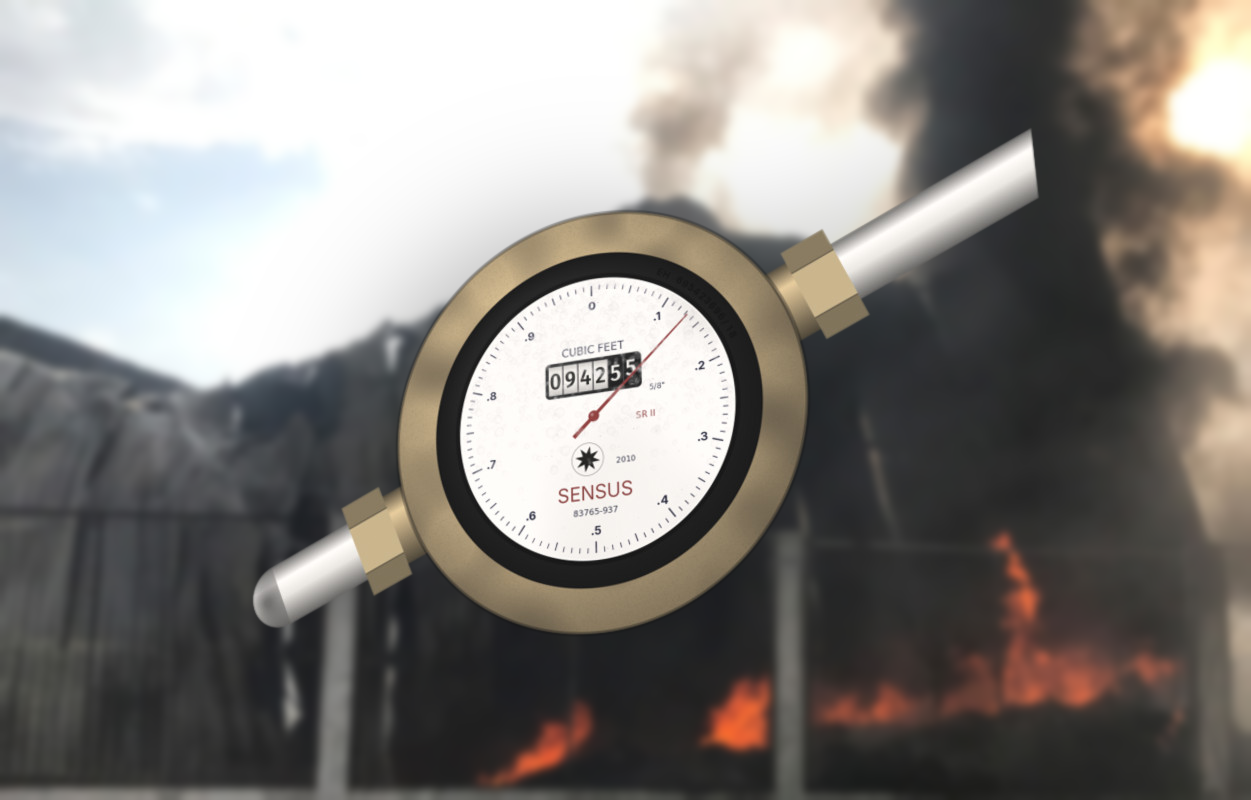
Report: 94255.13; ft³
